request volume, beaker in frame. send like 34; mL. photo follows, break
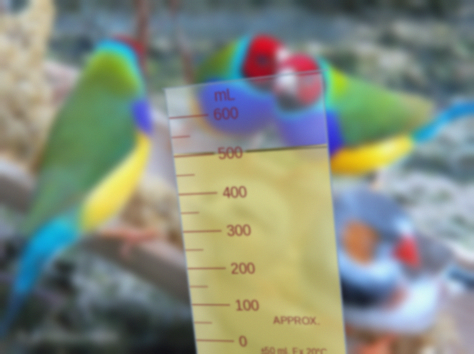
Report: 500; mL
